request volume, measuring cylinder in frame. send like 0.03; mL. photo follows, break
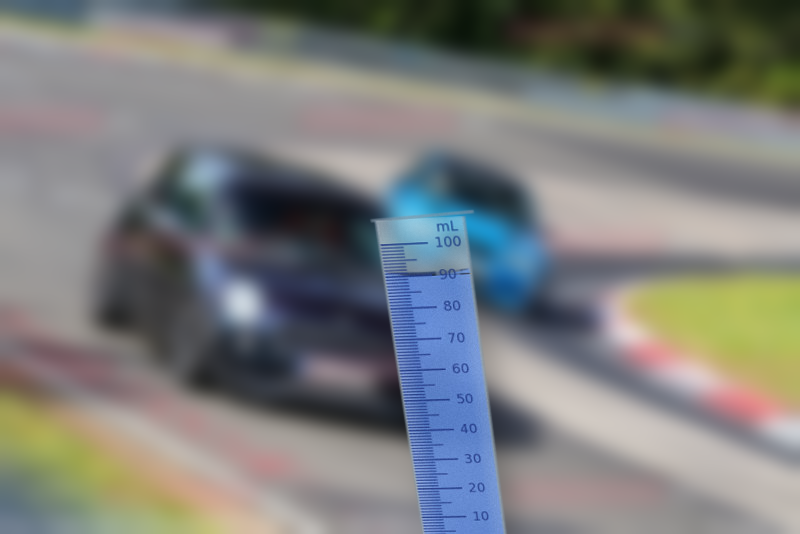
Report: 90; mL
